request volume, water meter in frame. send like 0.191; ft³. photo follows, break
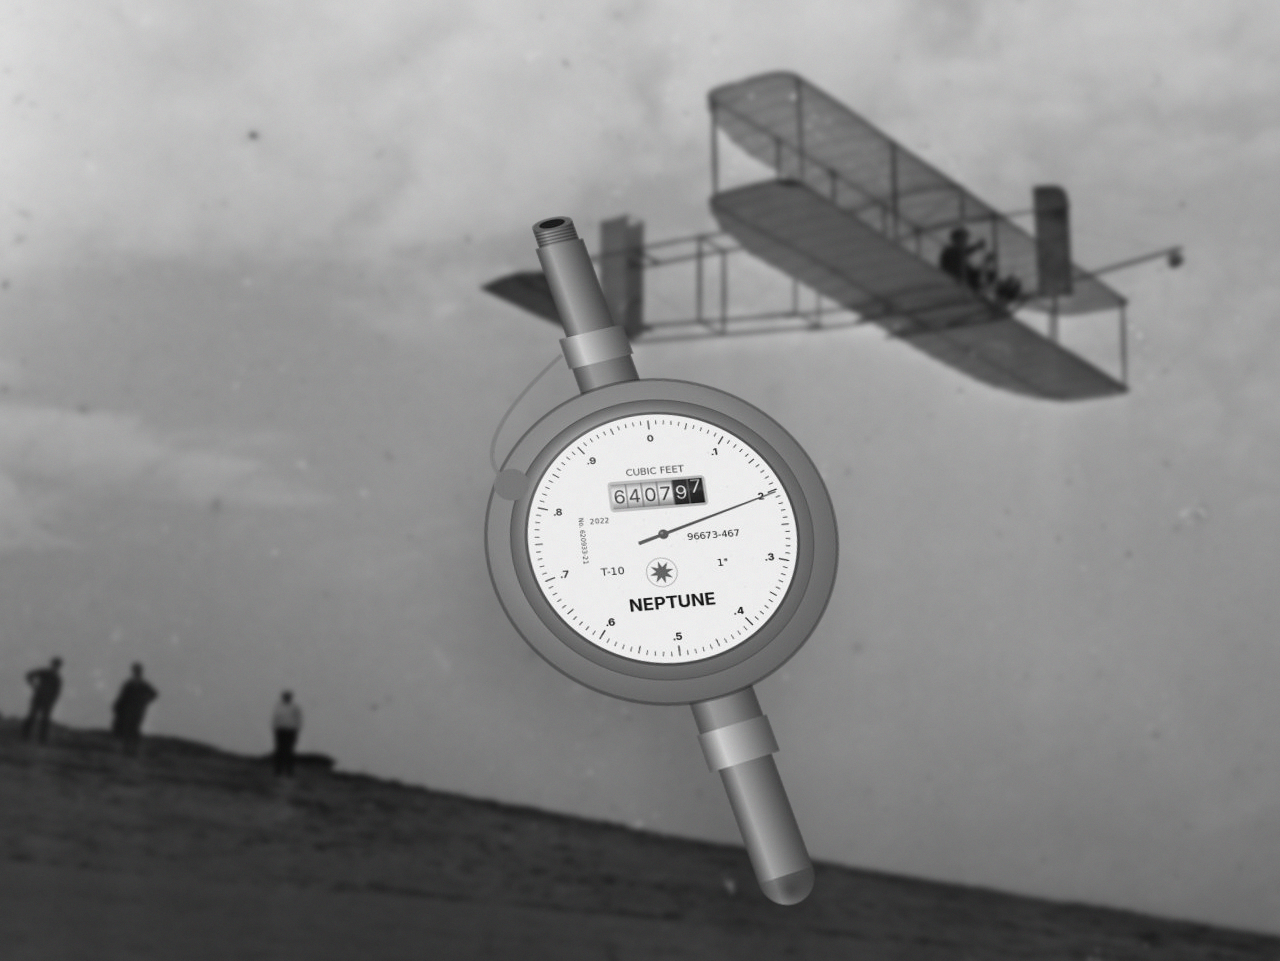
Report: 640797.20; ft³
